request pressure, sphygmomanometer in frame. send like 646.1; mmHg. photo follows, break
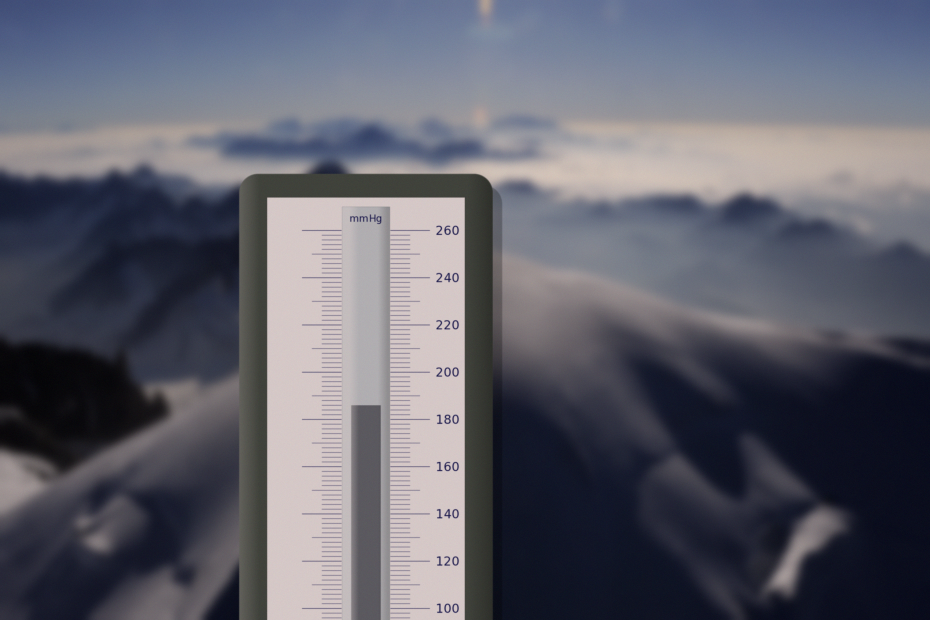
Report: 186; mmHg
